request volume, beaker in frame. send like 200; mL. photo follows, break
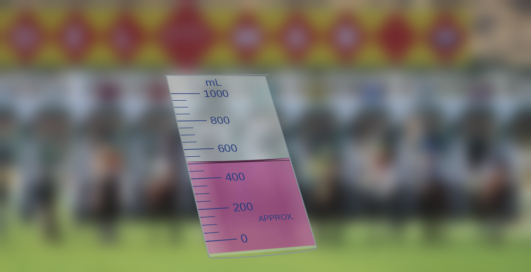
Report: 500; mL
